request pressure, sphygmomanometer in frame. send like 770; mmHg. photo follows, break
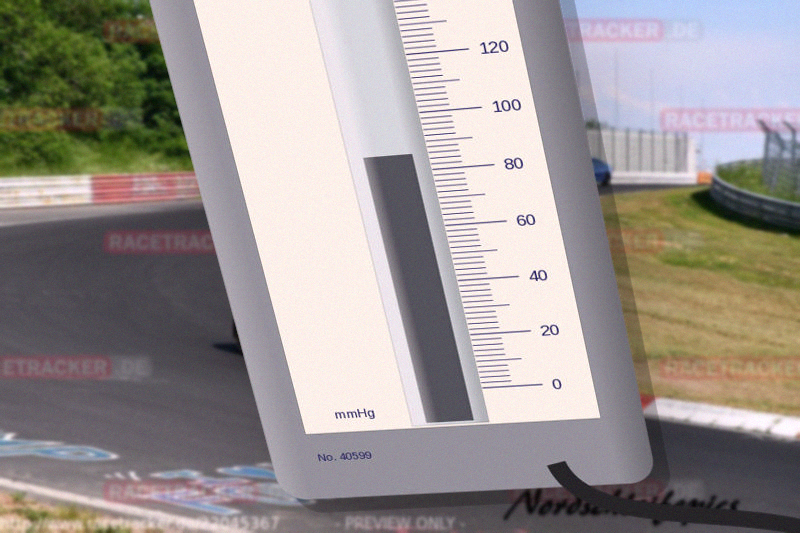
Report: 86; mmHg
